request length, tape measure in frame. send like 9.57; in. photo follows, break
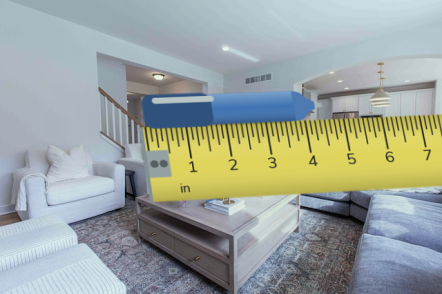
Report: 4.5; in
